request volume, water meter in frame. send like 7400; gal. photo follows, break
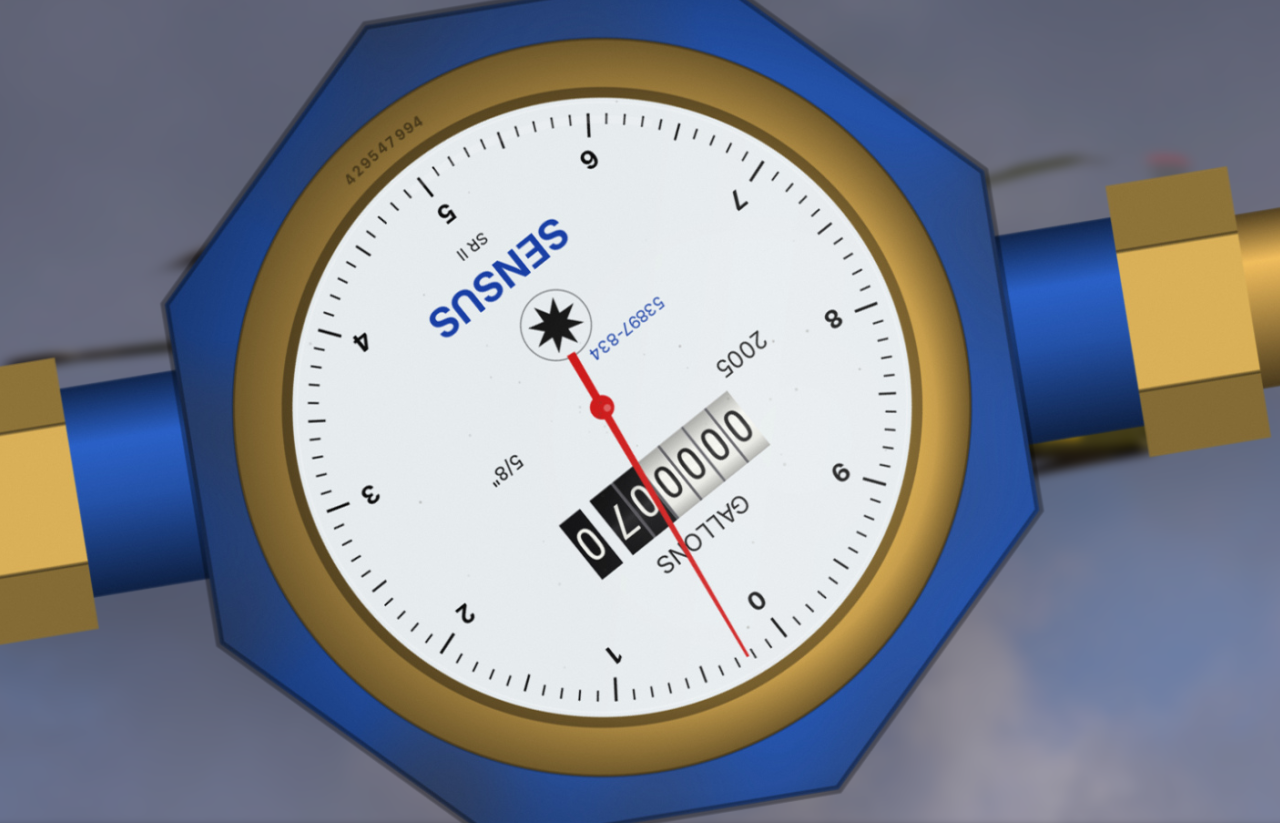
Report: 70.2; gal
